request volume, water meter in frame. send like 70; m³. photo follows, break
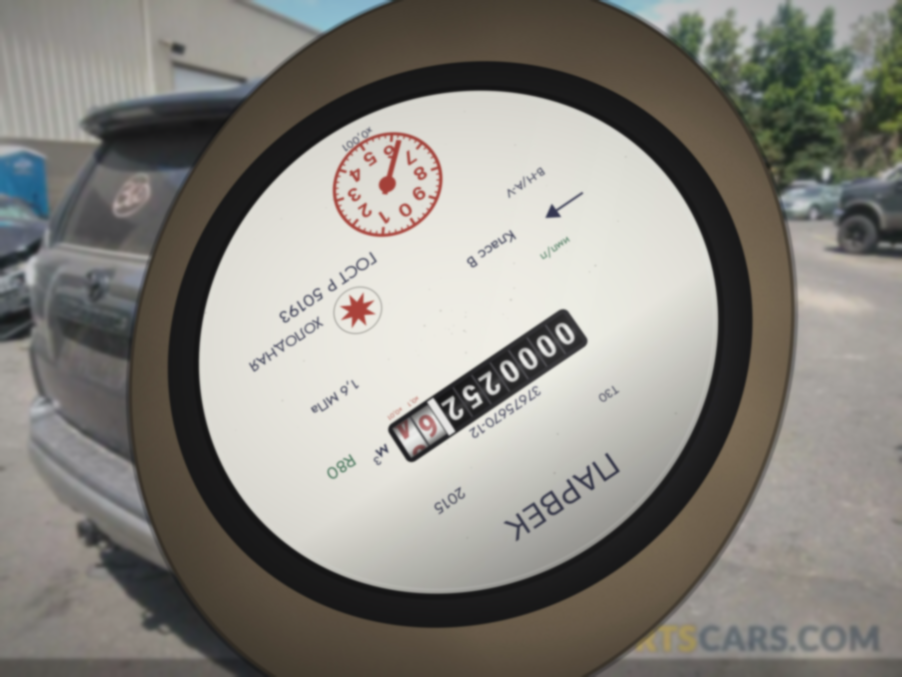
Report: 252.636; m³
